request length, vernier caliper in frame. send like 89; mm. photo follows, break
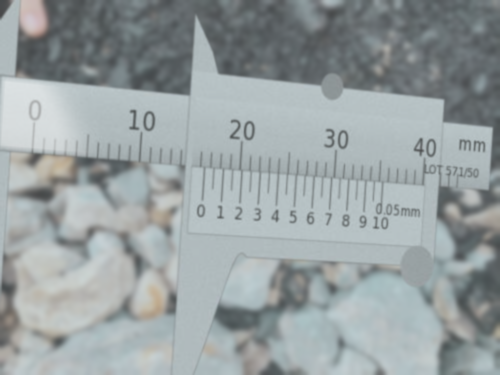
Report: 16.4; mm
